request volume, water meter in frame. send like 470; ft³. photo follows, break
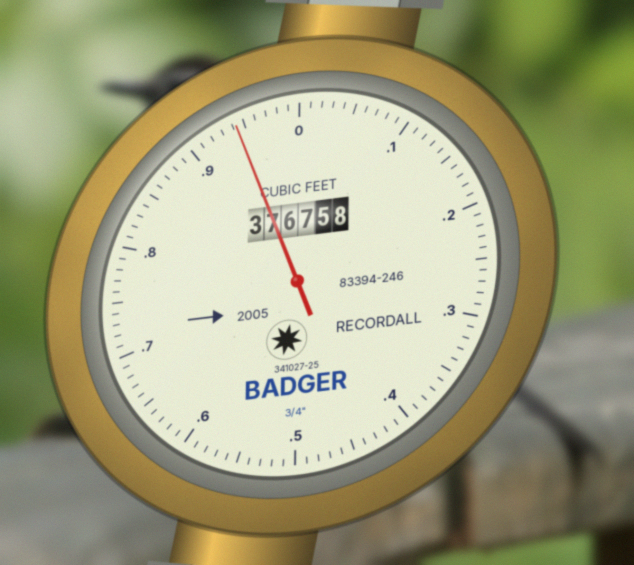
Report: 376757.94; ft³
